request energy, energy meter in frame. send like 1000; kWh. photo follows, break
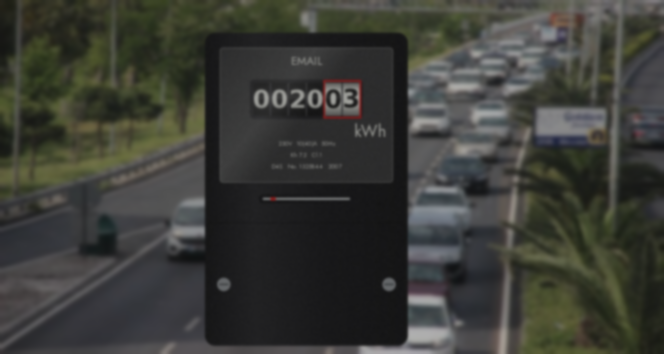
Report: 20.03; kWh
